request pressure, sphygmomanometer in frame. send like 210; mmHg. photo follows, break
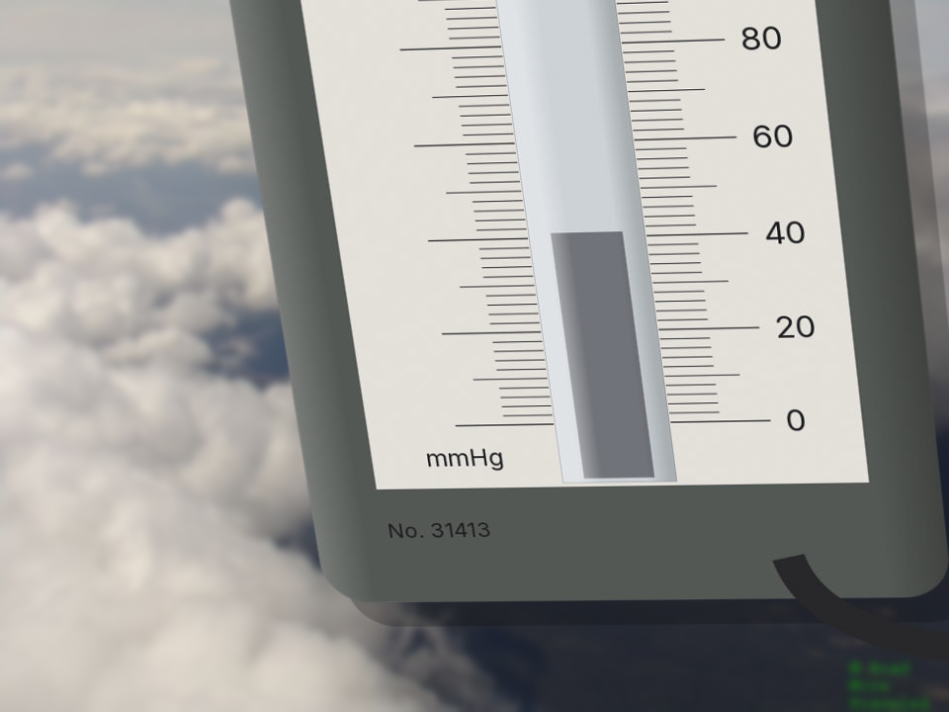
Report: 41; mmHg
